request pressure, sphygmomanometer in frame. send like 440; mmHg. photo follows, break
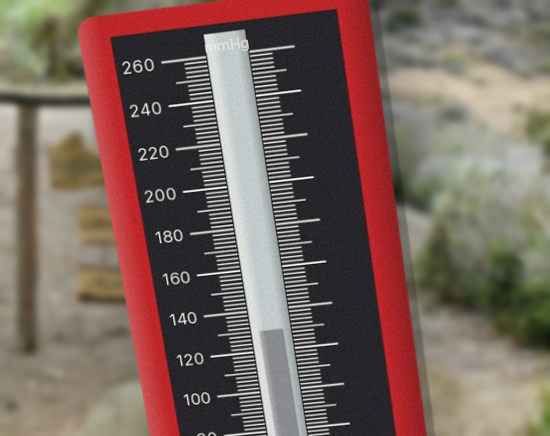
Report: 130; mmHg
